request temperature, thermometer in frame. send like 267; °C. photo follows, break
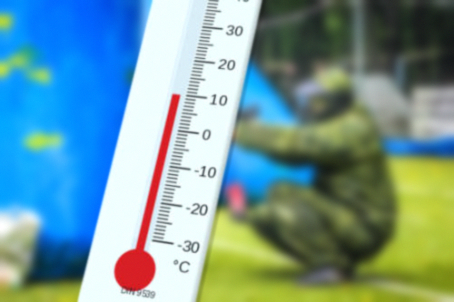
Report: 10; °C
